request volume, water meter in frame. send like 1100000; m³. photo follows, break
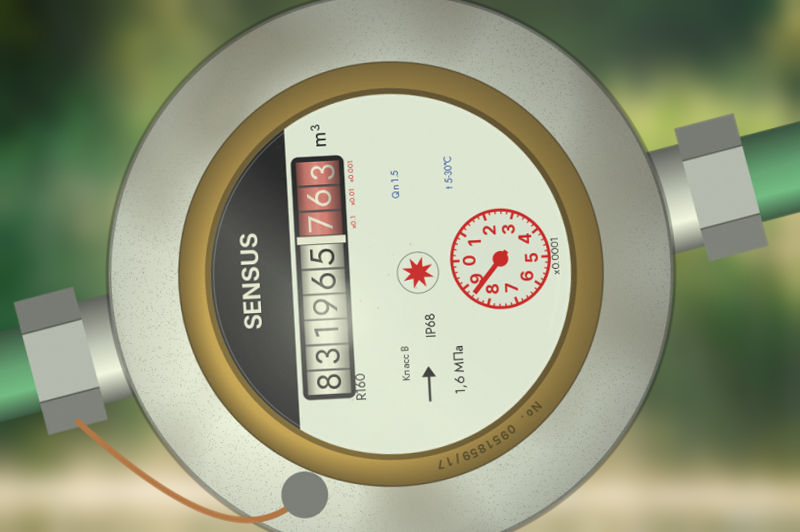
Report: 831965.7628; m³
